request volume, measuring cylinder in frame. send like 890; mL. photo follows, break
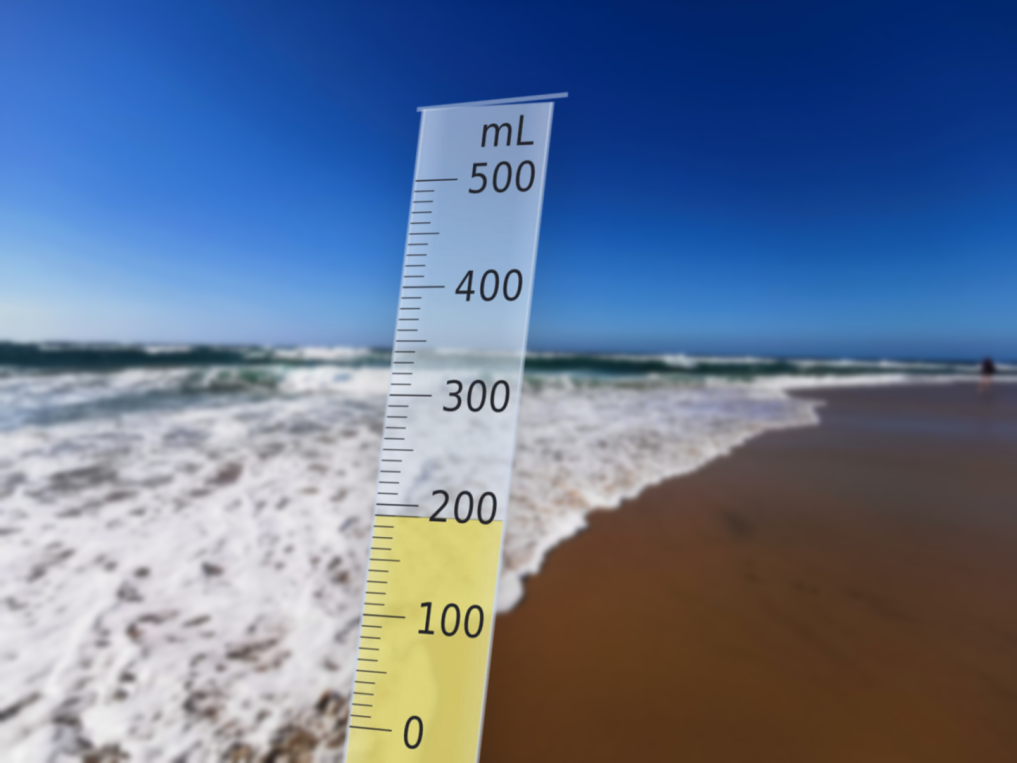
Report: 190; mL
